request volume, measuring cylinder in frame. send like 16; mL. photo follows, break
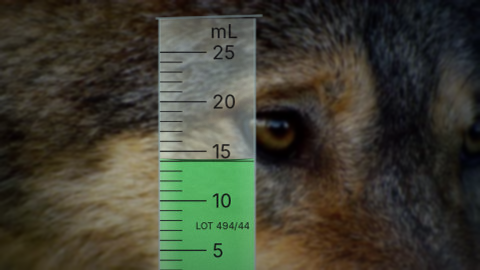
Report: 14; mL
